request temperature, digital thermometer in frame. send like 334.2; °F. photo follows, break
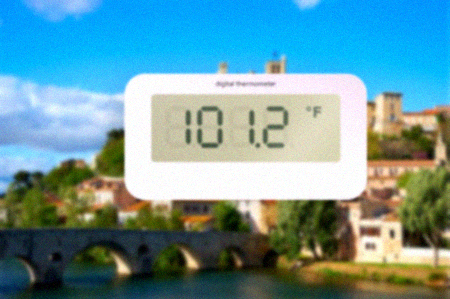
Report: 101.2; °F
